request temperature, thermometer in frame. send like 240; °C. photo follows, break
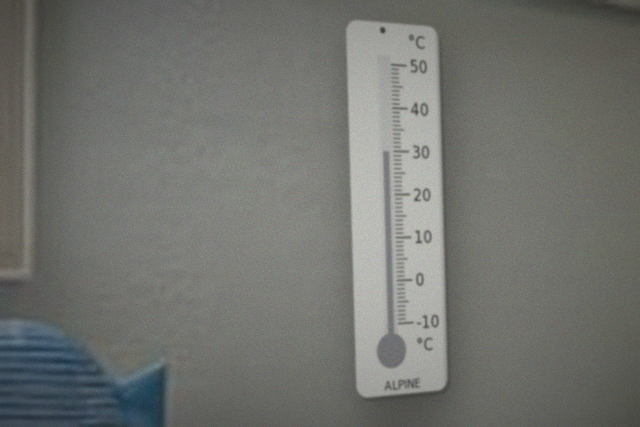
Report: 30; °C
